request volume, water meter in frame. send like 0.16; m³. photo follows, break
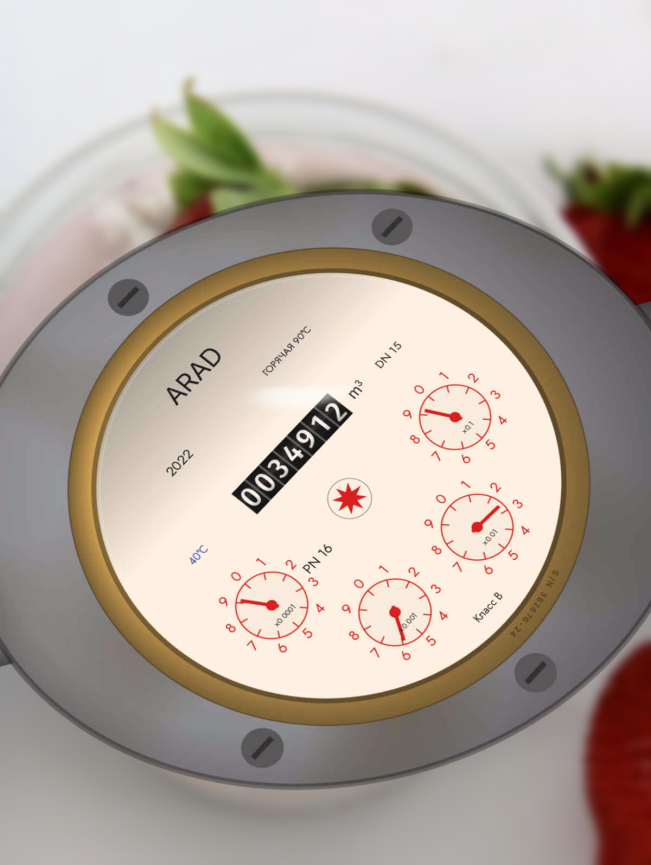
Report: 34911.9259; m³
